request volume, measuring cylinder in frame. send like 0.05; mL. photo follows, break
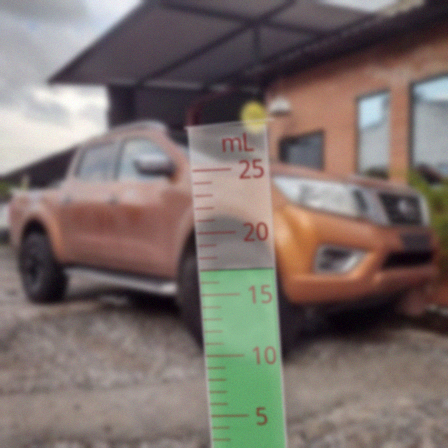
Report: 17; mL
